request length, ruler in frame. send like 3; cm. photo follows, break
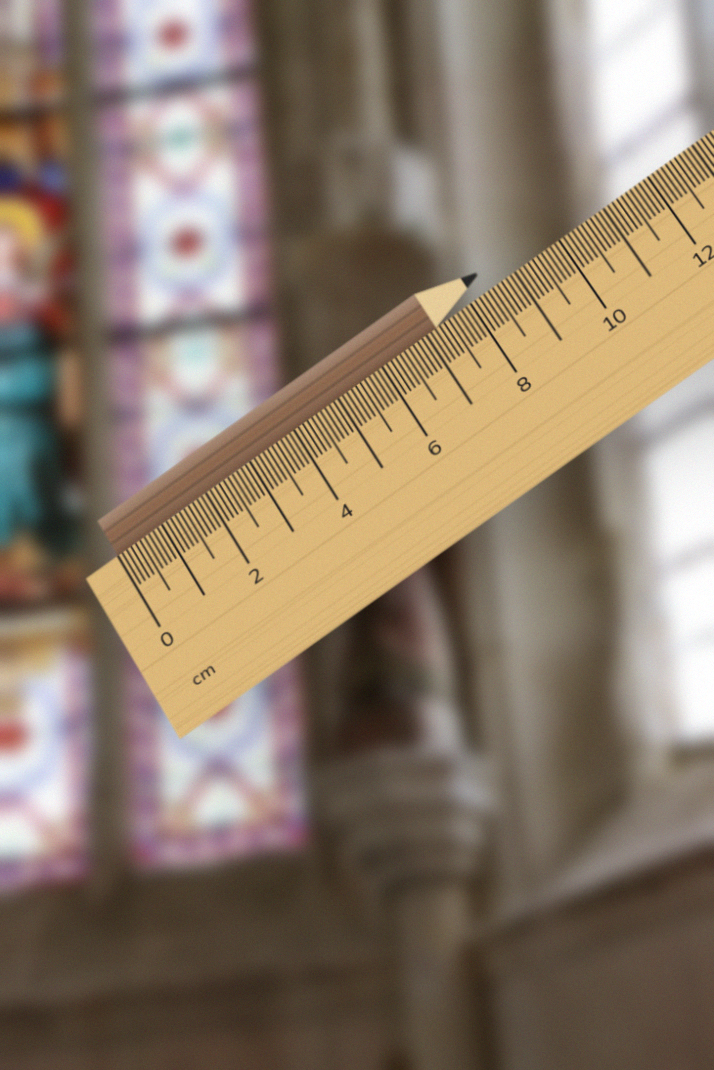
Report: 8.4; cm
